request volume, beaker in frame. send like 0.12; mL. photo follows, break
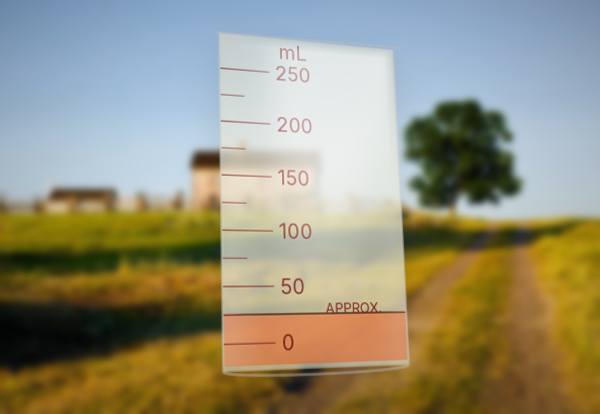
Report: 25; mL
